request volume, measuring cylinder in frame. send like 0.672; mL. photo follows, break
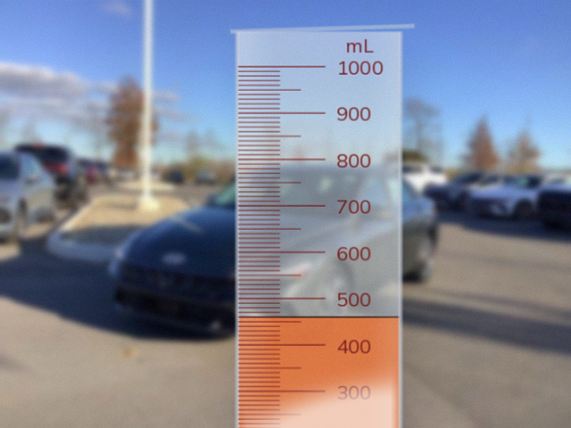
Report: 460; mL
